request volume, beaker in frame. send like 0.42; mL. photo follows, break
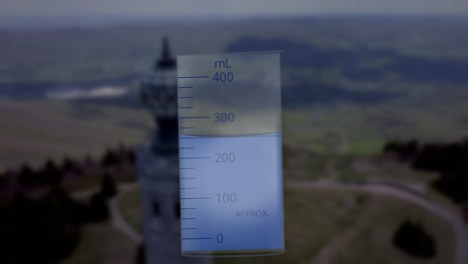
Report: 250; mL
